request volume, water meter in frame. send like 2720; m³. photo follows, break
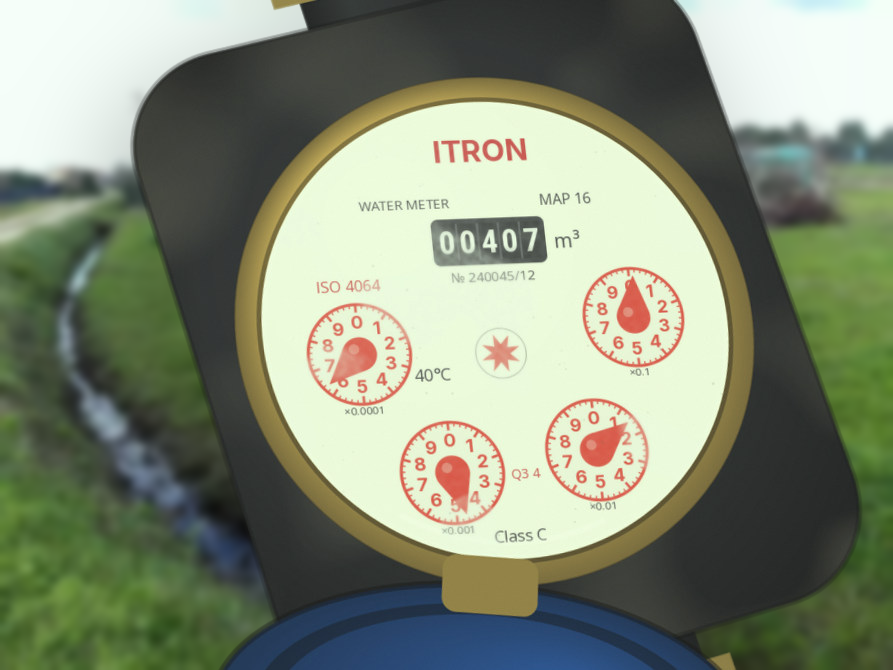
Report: 407.0146; m³
